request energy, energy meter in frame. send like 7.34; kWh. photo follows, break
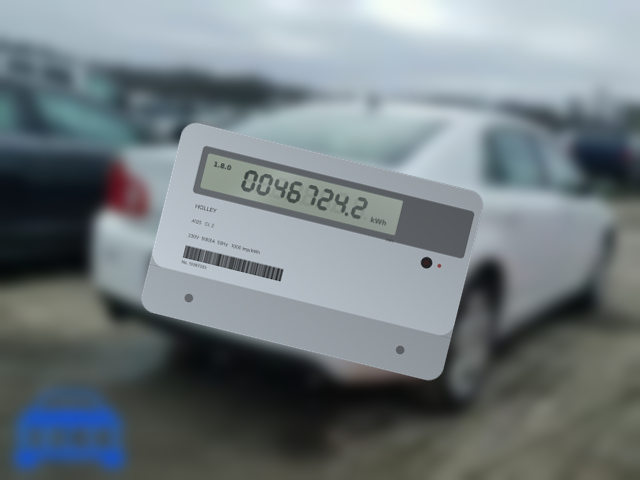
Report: 46724.2; kWh
